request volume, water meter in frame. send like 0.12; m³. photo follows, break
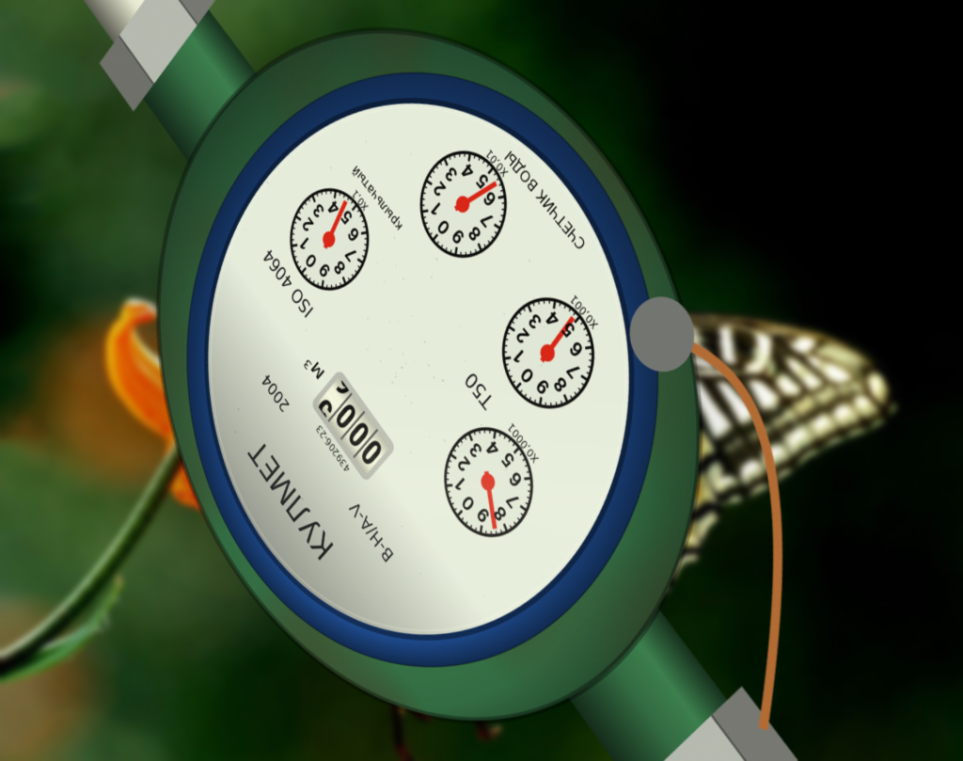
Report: 5.4548; m³
